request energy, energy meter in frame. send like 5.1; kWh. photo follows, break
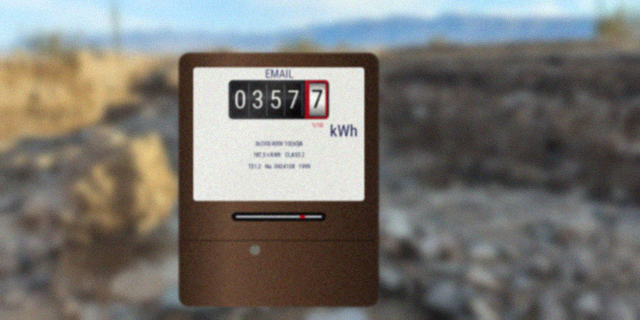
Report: 357.7; kWh
